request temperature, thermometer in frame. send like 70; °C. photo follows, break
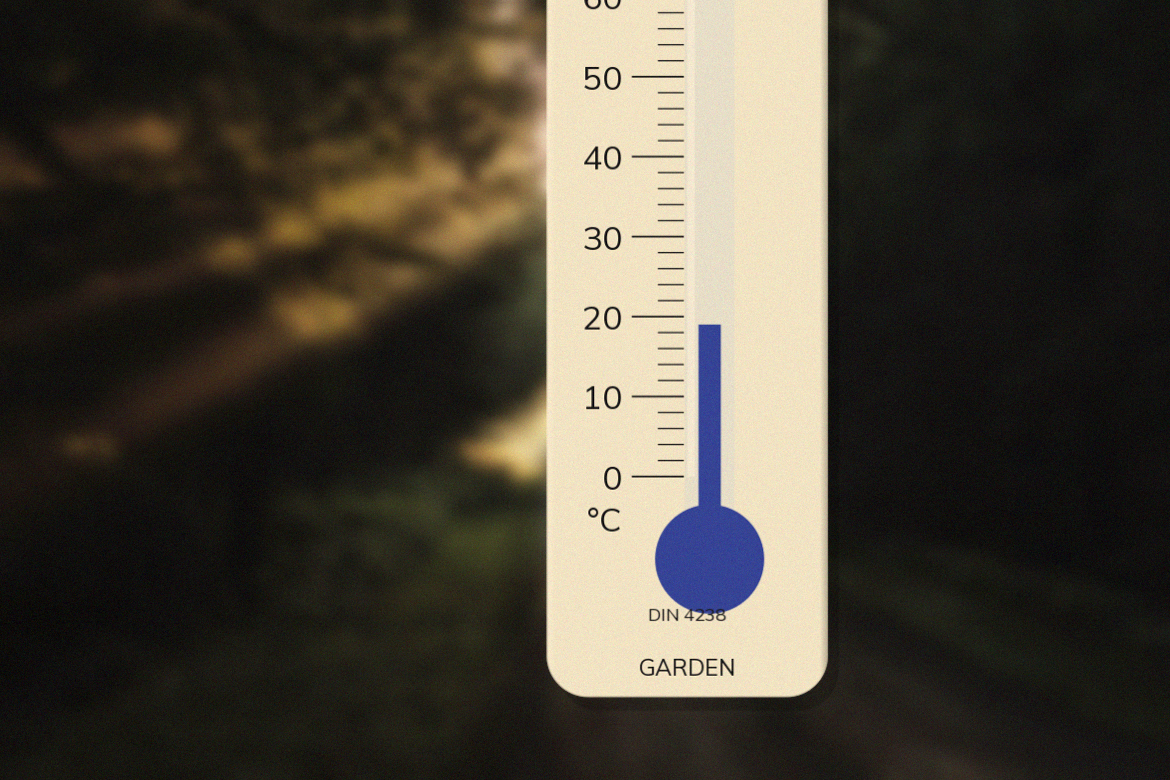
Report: 19; °C
